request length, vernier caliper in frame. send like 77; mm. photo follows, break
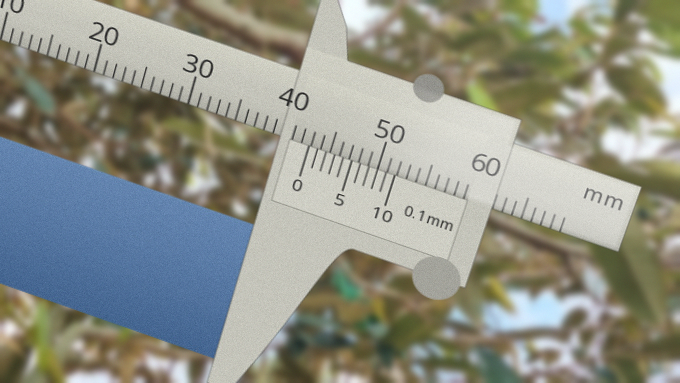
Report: 42.8; mm
